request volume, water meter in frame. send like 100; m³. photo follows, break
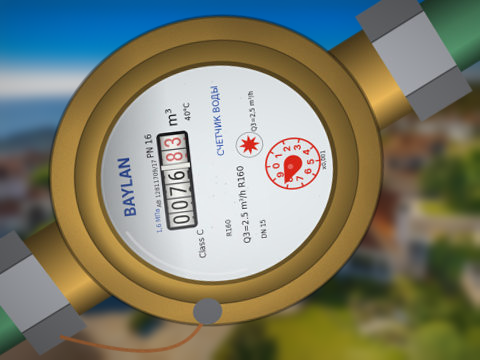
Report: 76.838; m³
